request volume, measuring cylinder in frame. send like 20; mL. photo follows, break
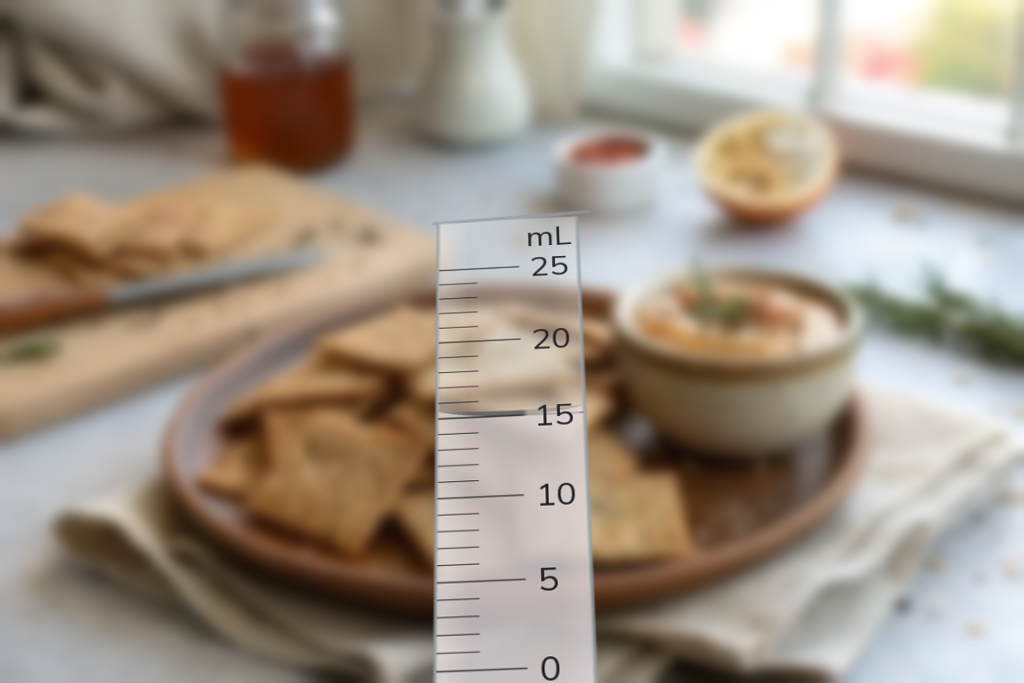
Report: 15; mL
